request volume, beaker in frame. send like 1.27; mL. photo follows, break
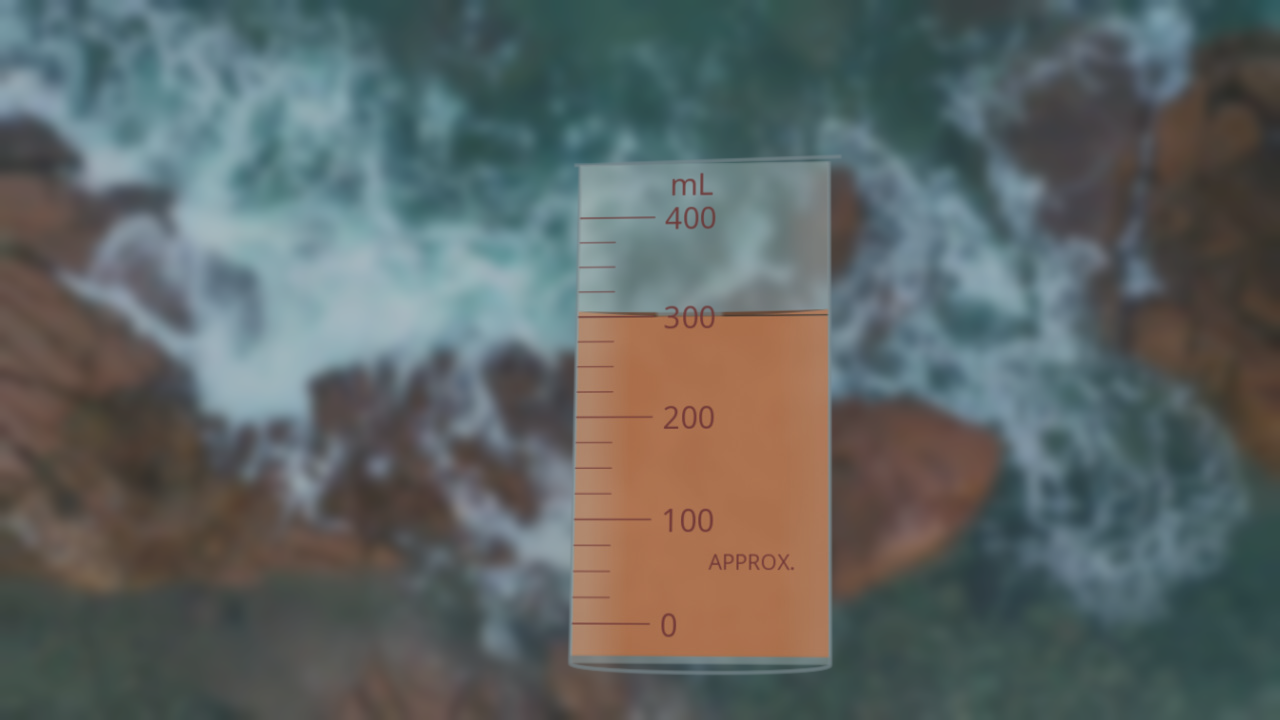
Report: 300; mL
